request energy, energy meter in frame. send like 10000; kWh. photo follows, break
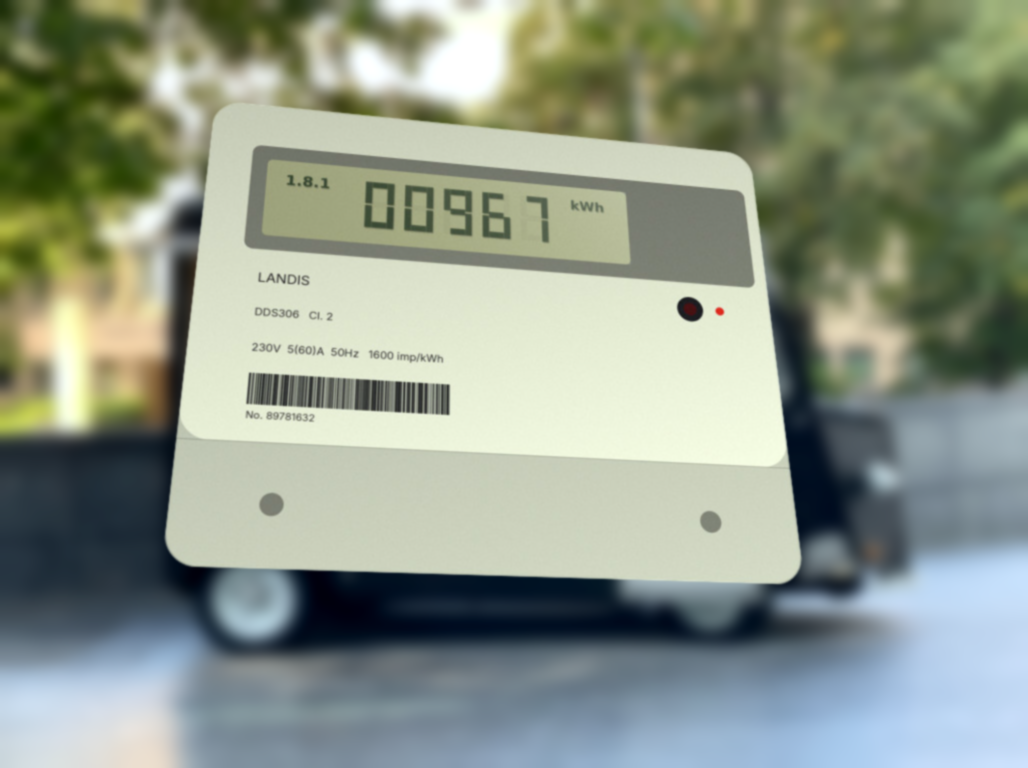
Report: 967; kWh
